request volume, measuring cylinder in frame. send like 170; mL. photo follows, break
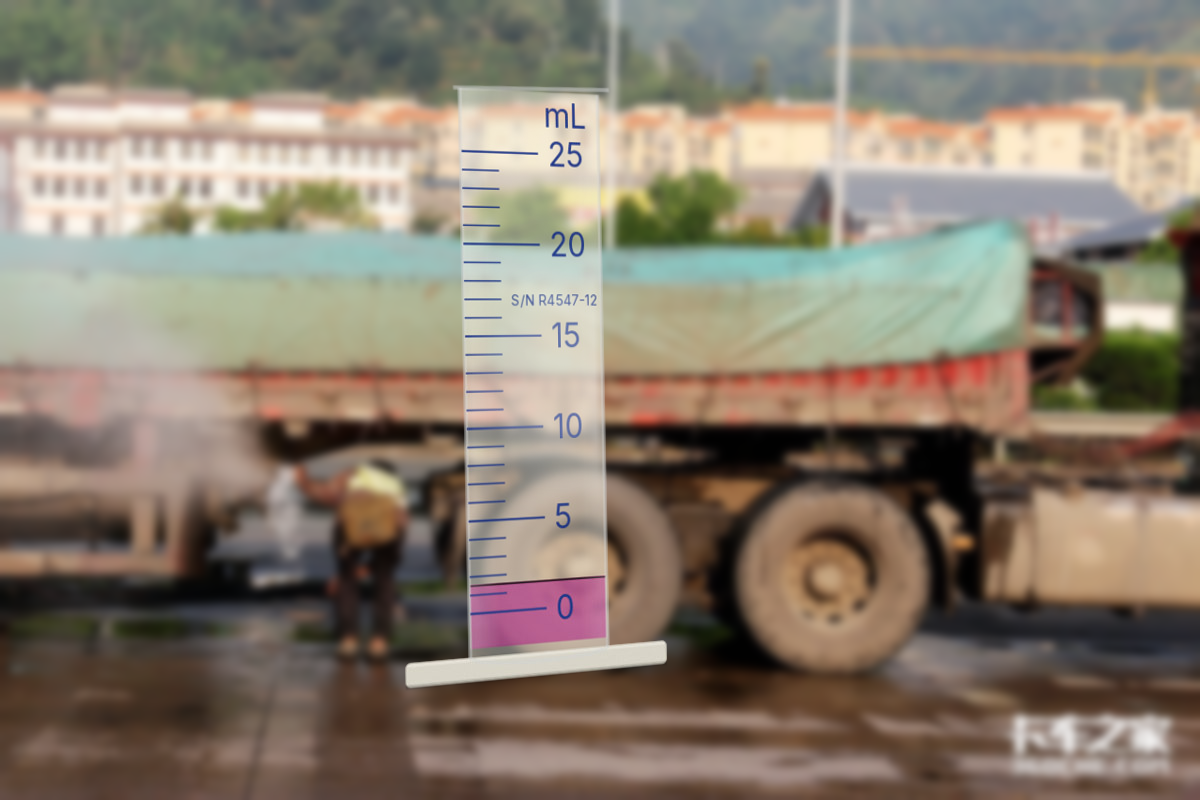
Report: 1.5; mL
